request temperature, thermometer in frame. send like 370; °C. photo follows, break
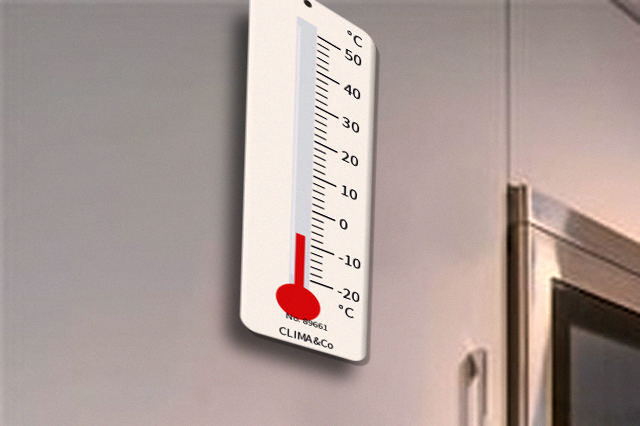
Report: -8; °C
